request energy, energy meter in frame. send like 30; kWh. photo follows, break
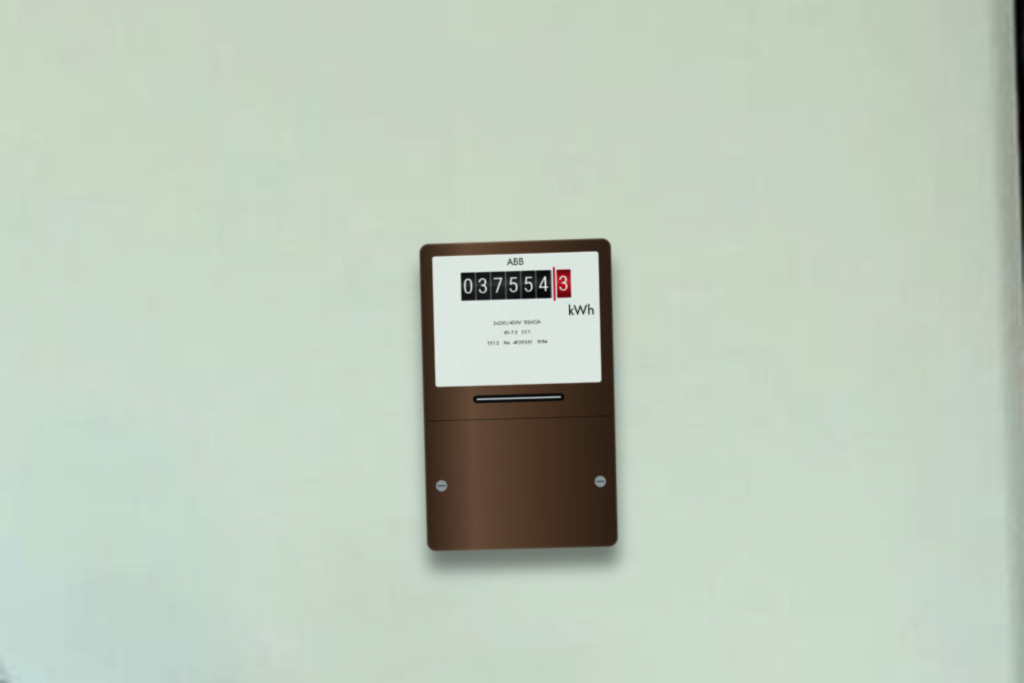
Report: 37554.3; kWh
